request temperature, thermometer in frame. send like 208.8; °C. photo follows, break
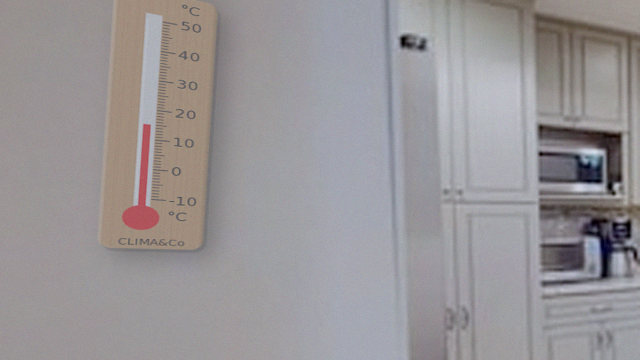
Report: 15; °C
